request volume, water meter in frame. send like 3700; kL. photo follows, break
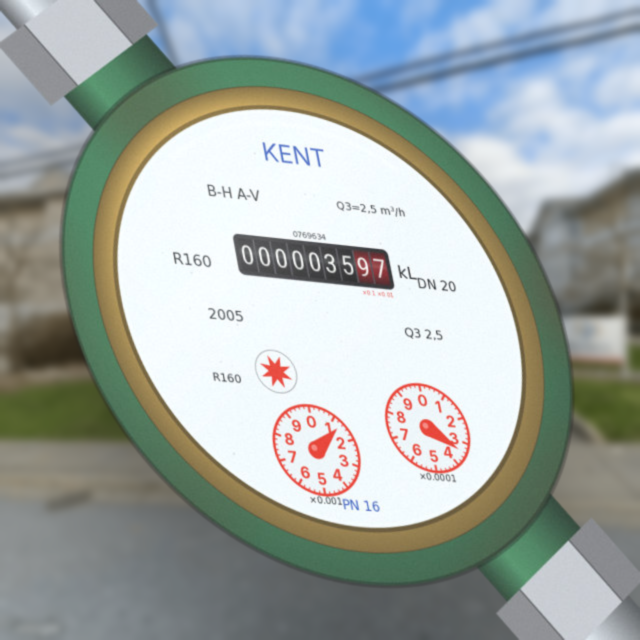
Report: 35.9713; kL
